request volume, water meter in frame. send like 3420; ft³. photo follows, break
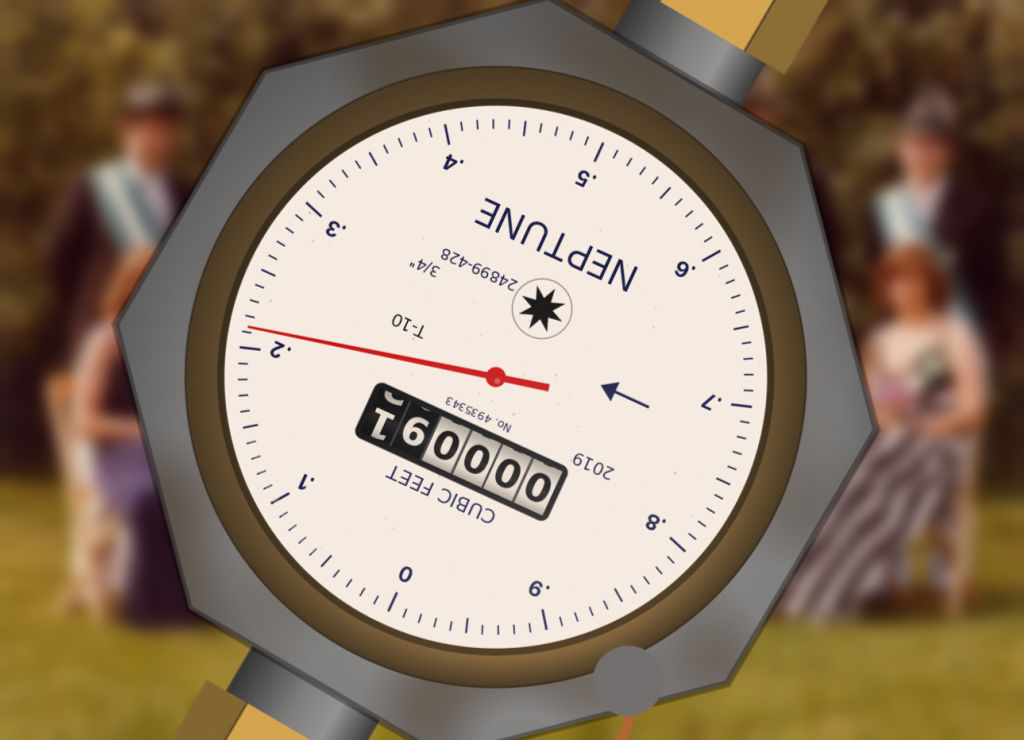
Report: 91.21; ft³
